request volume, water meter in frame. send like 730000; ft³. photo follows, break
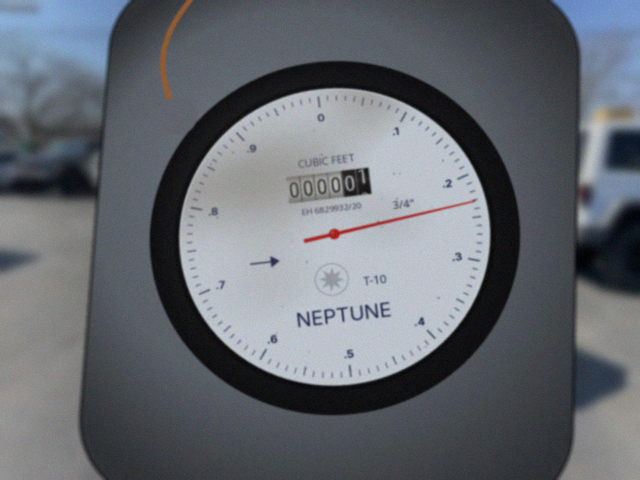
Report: 1.23; ft³
